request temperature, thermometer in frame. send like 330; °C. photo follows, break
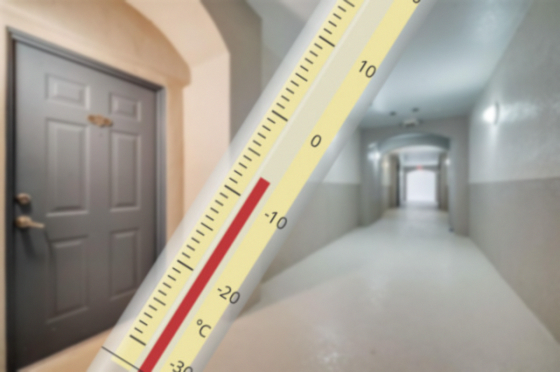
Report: -7; °C
